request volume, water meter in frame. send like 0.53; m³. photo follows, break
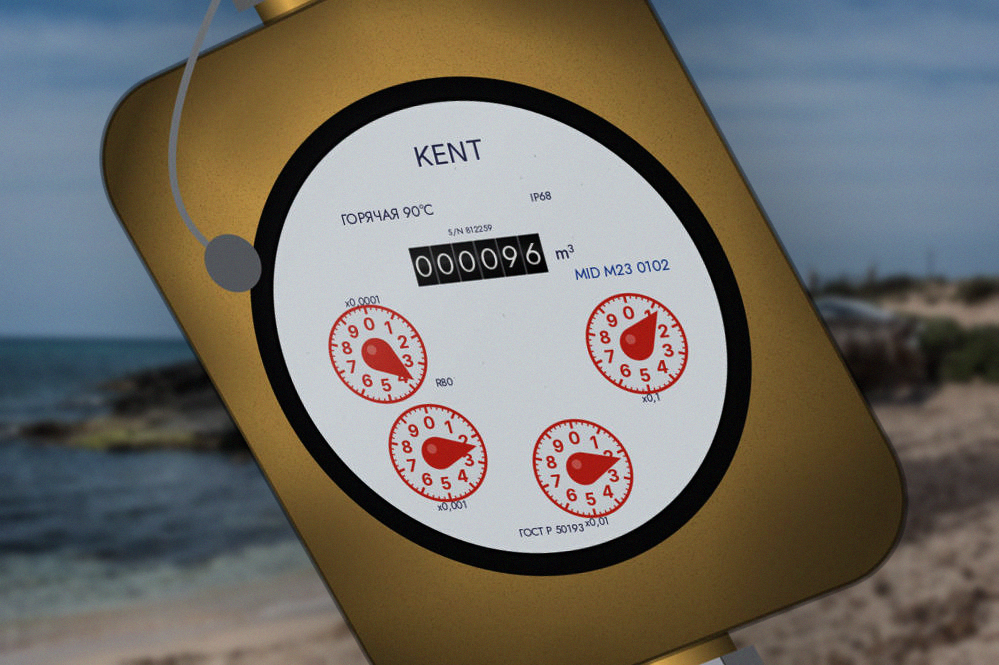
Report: 96.1223; m³
